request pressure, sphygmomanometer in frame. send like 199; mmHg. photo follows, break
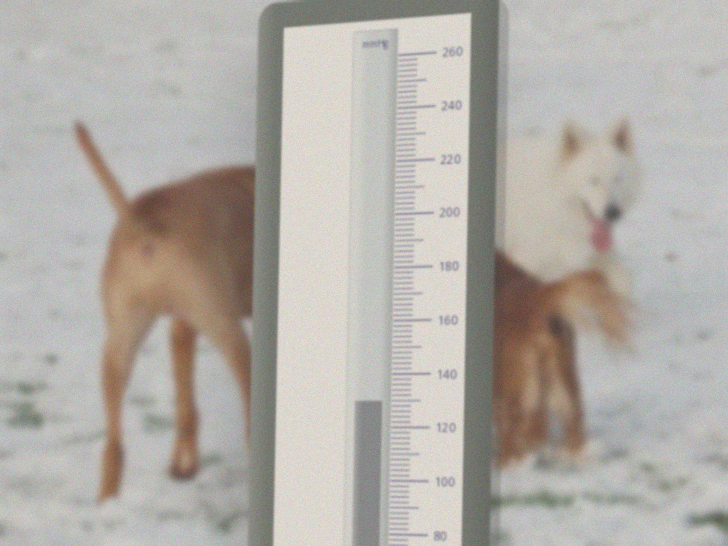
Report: 130; mmHg
